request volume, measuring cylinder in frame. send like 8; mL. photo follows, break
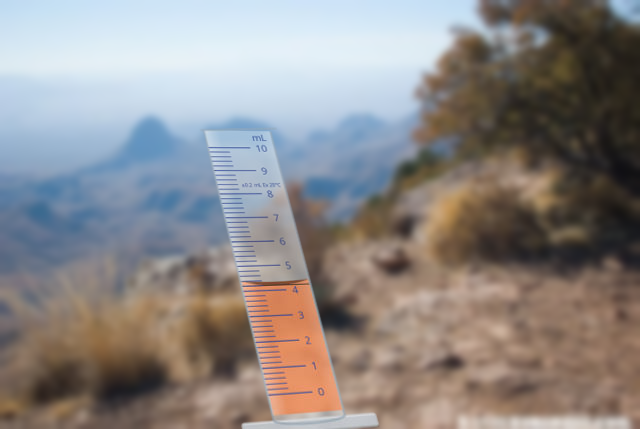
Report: 4.2; mL
